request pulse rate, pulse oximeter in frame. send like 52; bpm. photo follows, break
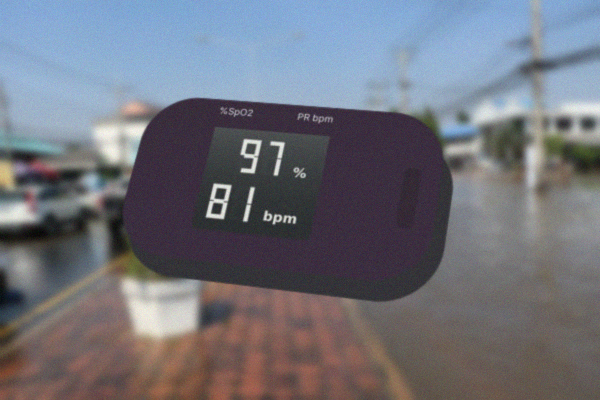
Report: 81; bpm
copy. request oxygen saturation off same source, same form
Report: 97; %
